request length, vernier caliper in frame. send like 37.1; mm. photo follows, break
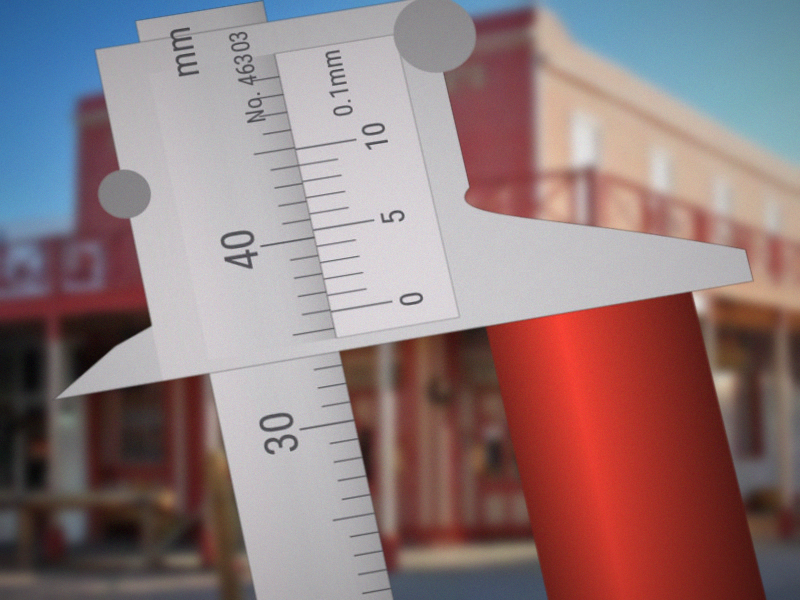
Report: 35.9; mm
